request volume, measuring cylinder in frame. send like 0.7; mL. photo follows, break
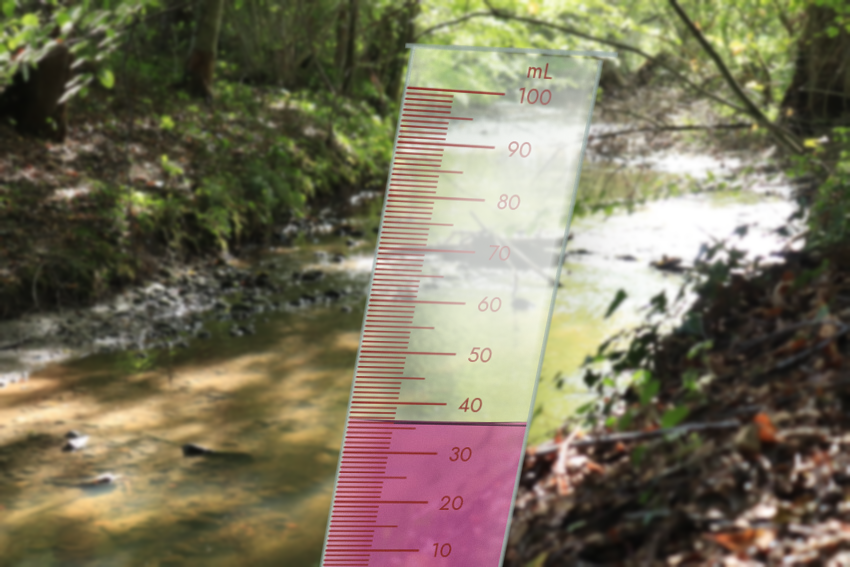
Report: 36; mL
